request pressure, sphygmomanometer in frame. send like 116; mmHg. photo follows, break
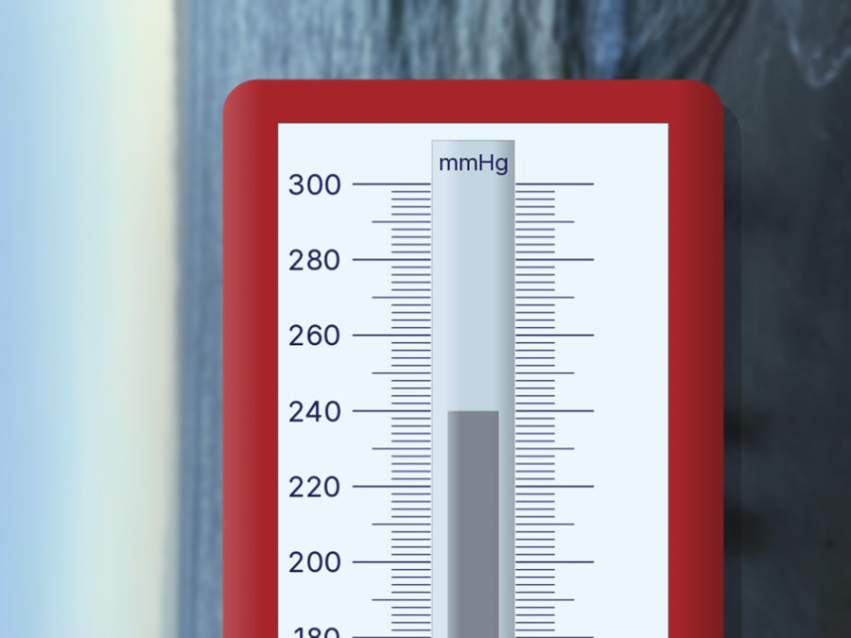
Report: 240; mmHg
